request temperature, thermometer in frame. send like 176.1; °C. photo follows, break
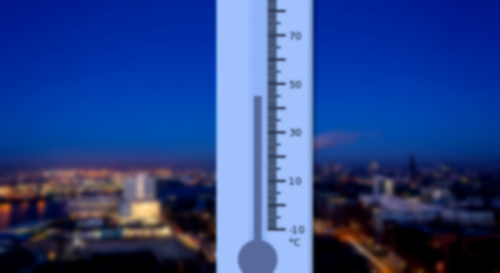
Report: 45; °C
